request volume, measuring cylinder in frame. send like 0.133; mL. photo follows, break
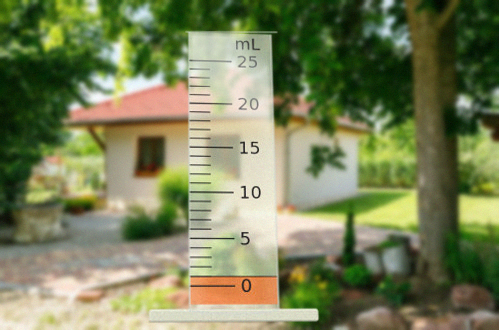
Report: 1; mL
